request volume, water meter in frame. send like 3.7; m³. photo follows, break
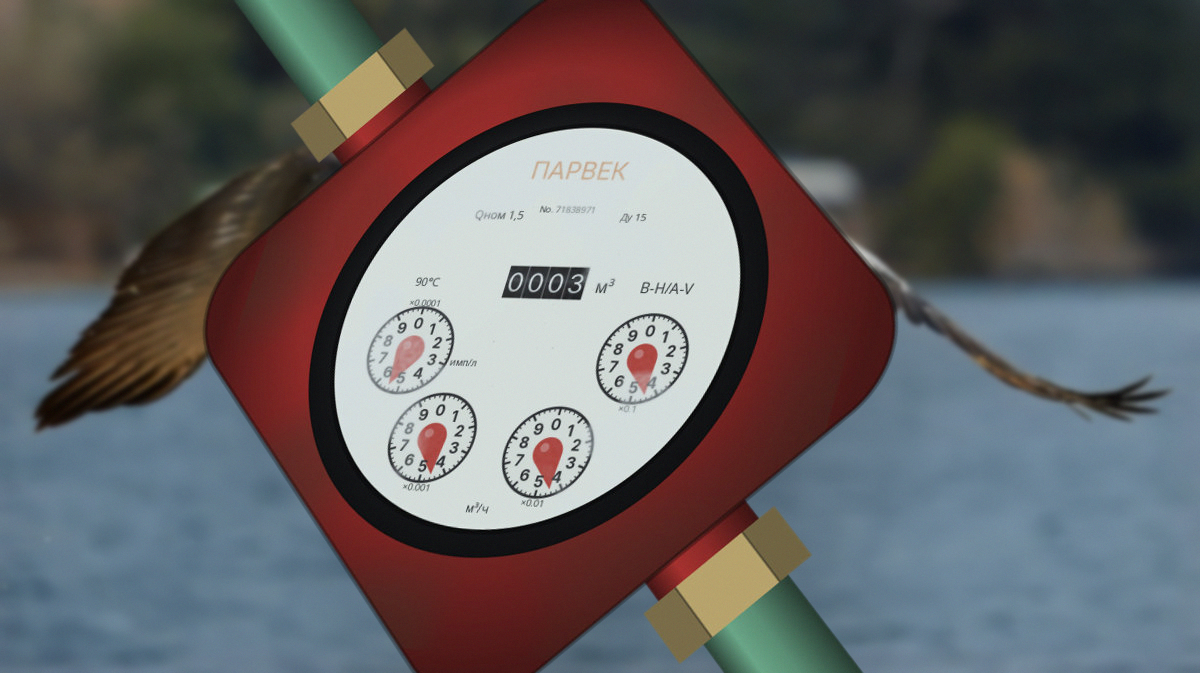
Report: 3.4445; m³
